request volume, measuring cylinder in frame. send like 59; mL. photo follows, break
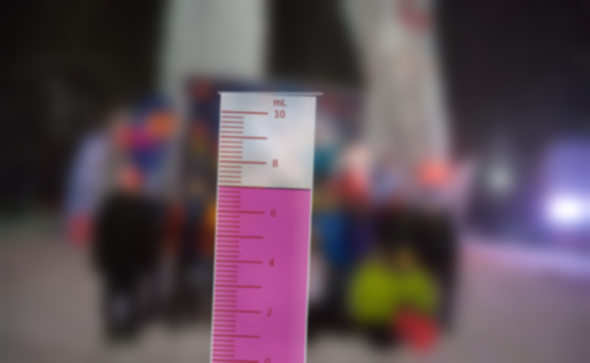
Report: 7; mL
